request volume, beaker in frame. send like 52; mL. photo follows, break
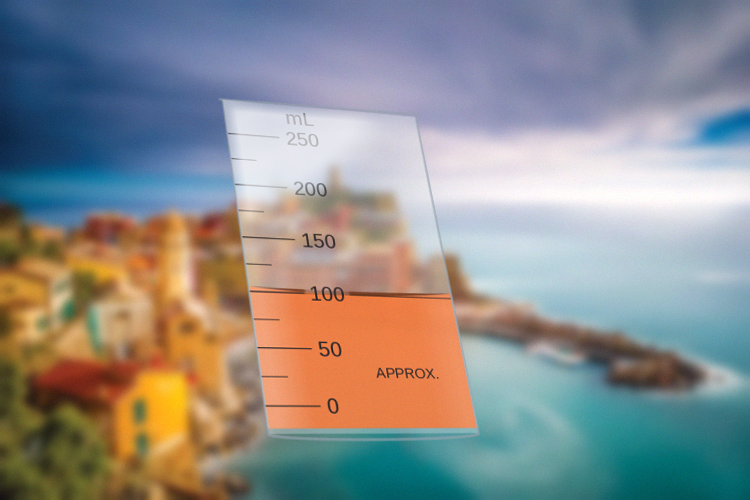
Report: 100; mL
